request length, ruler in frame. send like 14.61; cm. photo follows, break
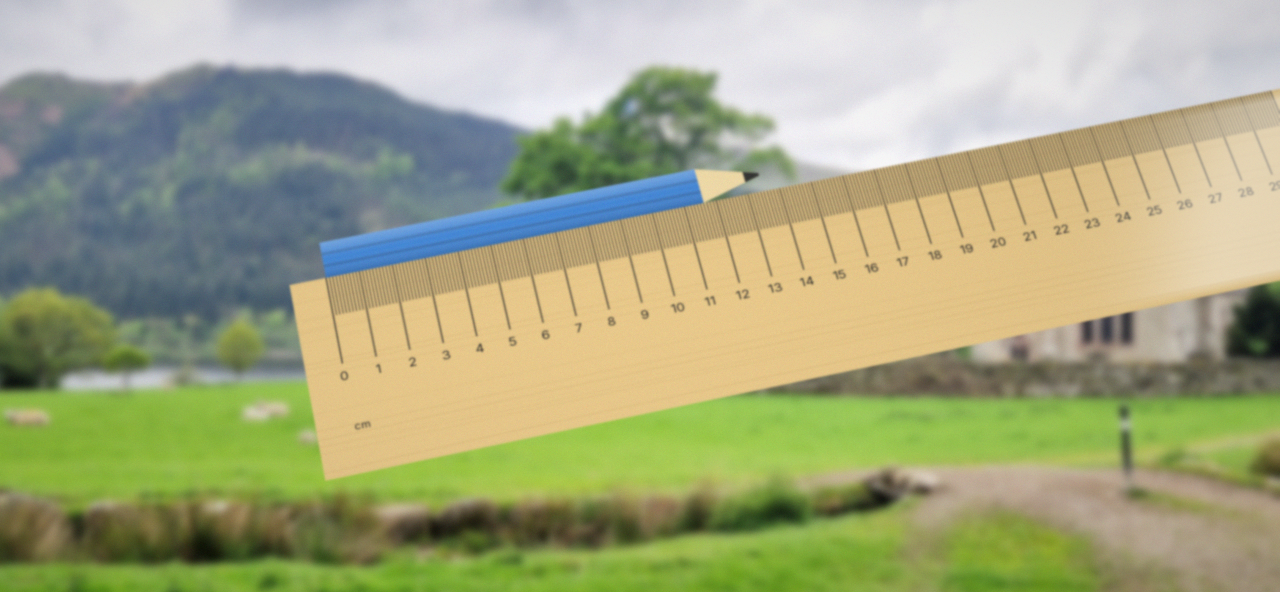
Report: 13.5; cm
